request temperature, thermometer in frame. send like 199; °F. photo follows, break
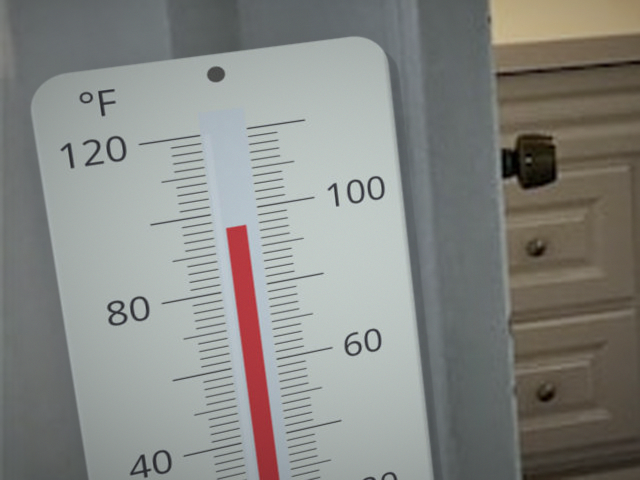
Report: 96; °F
